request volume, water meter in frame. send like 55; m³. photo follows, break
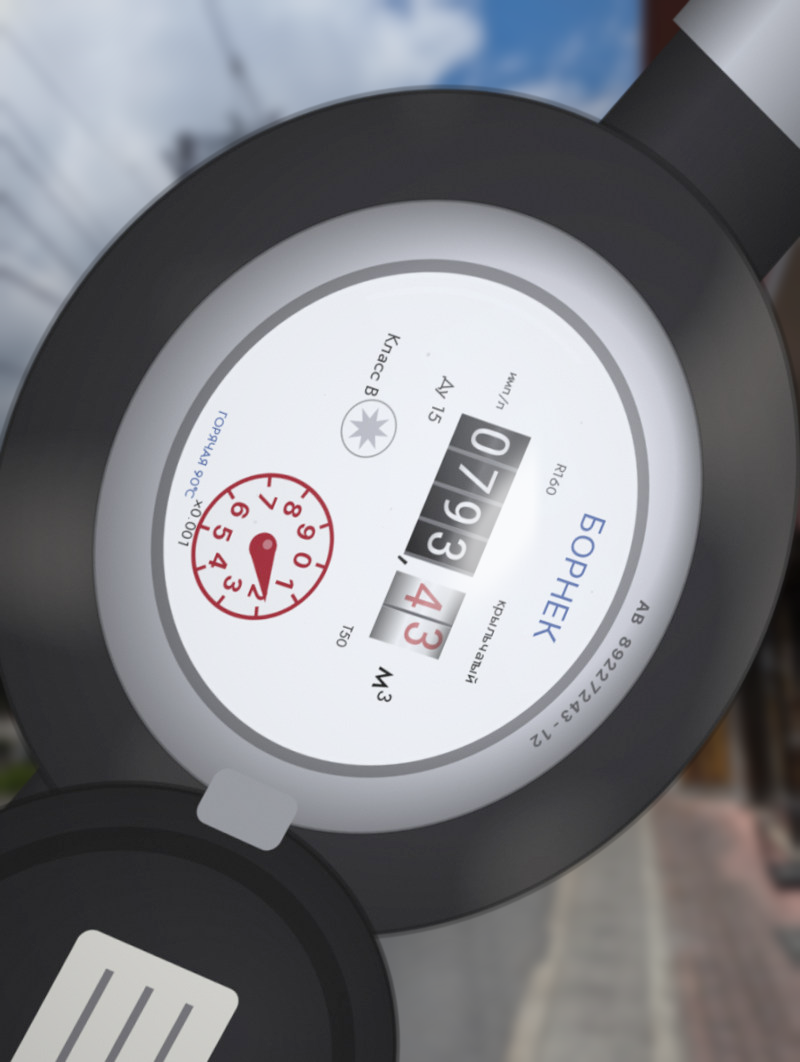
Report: 793.431; m³
